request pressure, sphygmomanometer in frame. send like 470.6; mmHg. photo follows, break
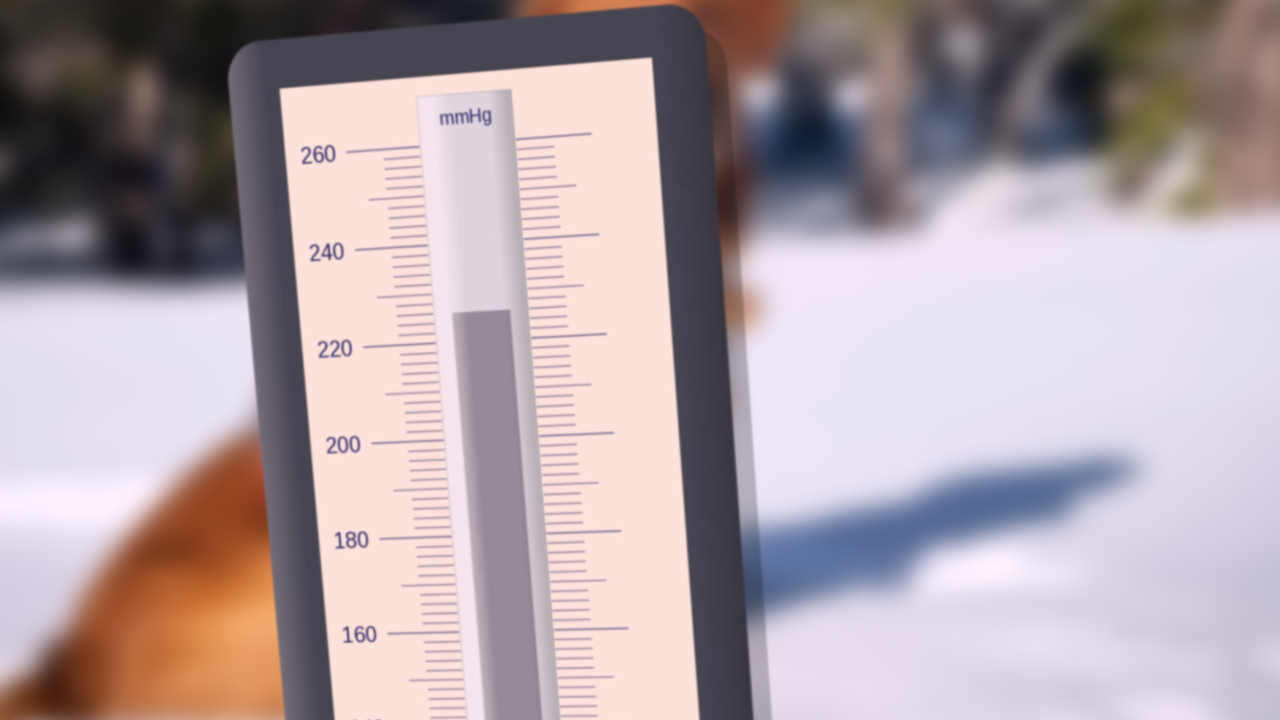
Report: 226; mmHg
